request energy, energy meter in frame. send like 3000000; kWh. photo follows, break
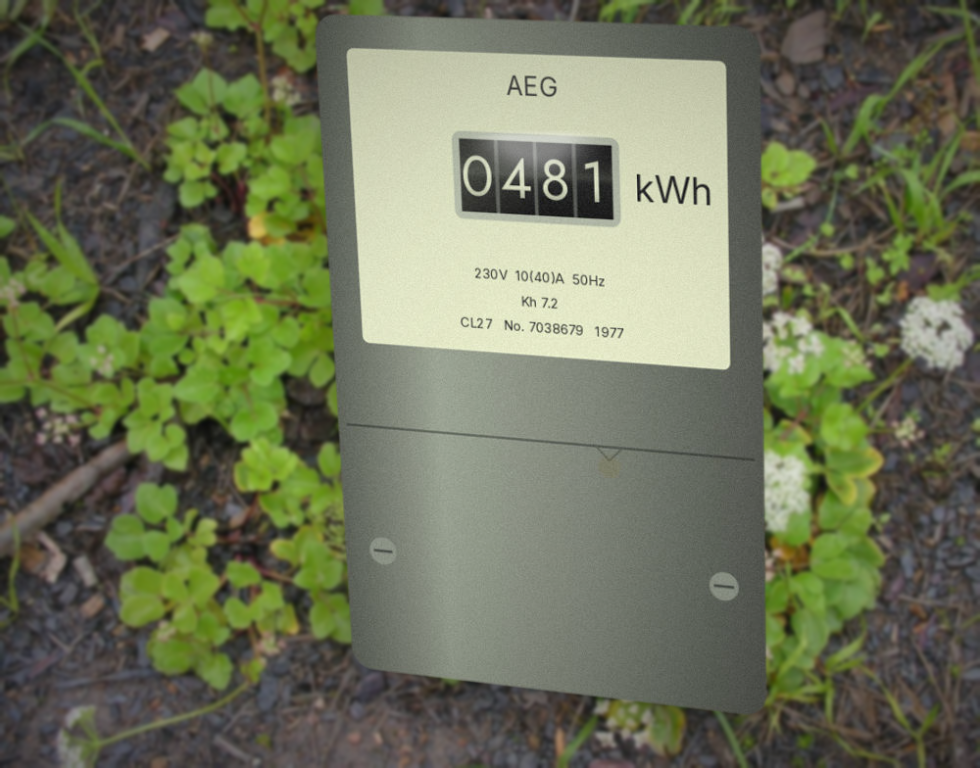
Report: 481; kWh
